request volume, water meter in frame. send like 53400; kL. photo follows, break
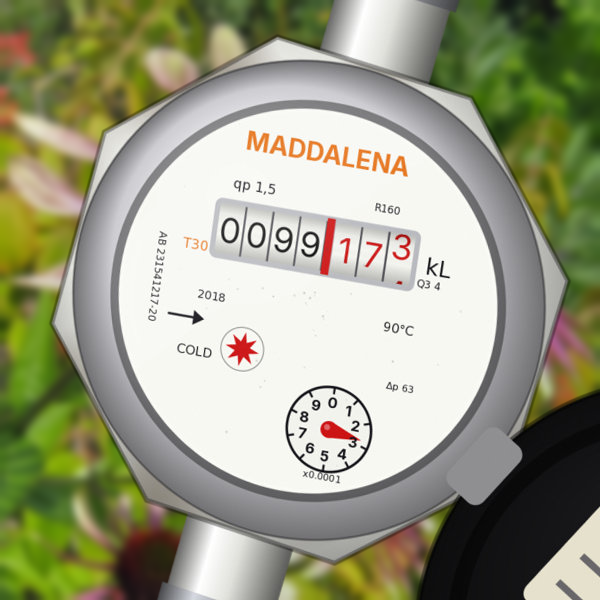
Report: 99.1732; kL
